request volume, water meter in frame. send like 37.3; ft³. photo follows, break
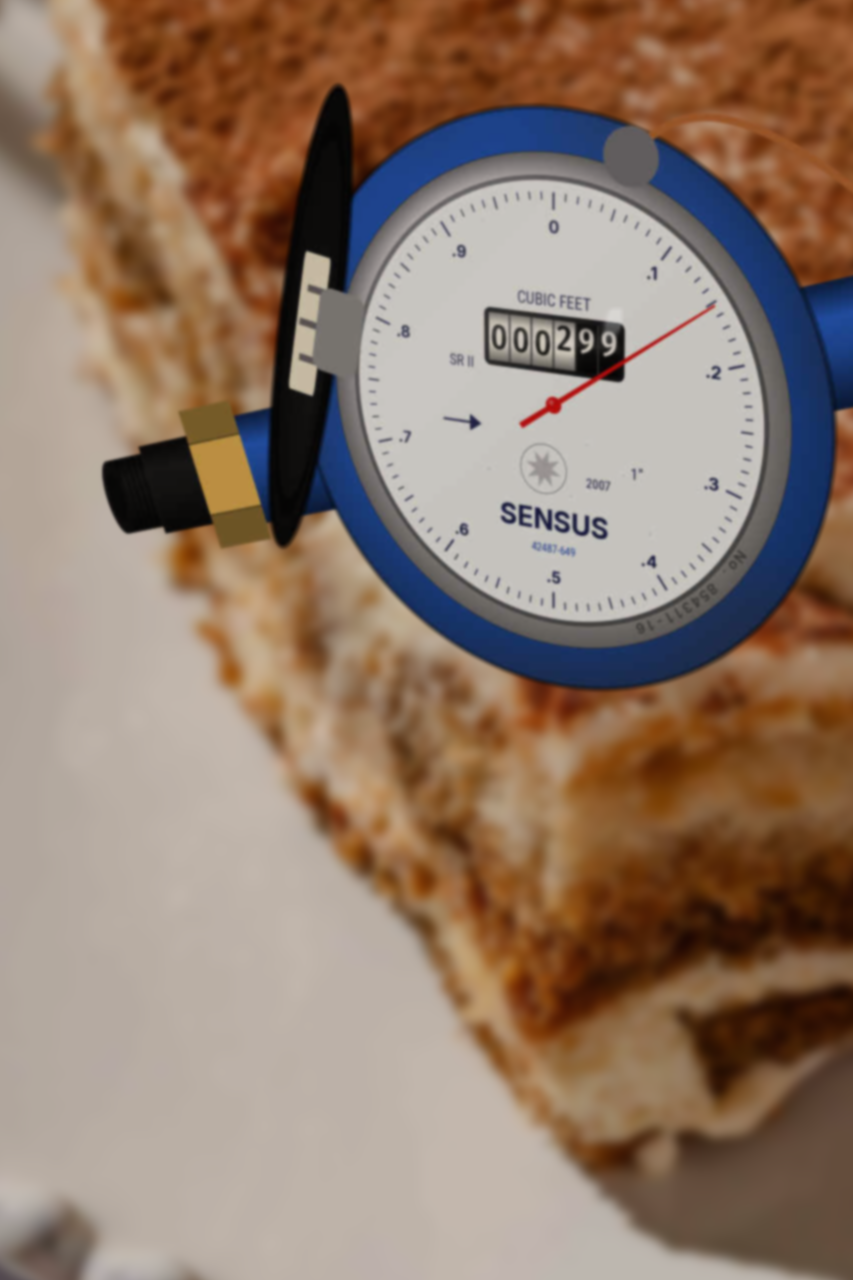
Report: 299.15; ft³
